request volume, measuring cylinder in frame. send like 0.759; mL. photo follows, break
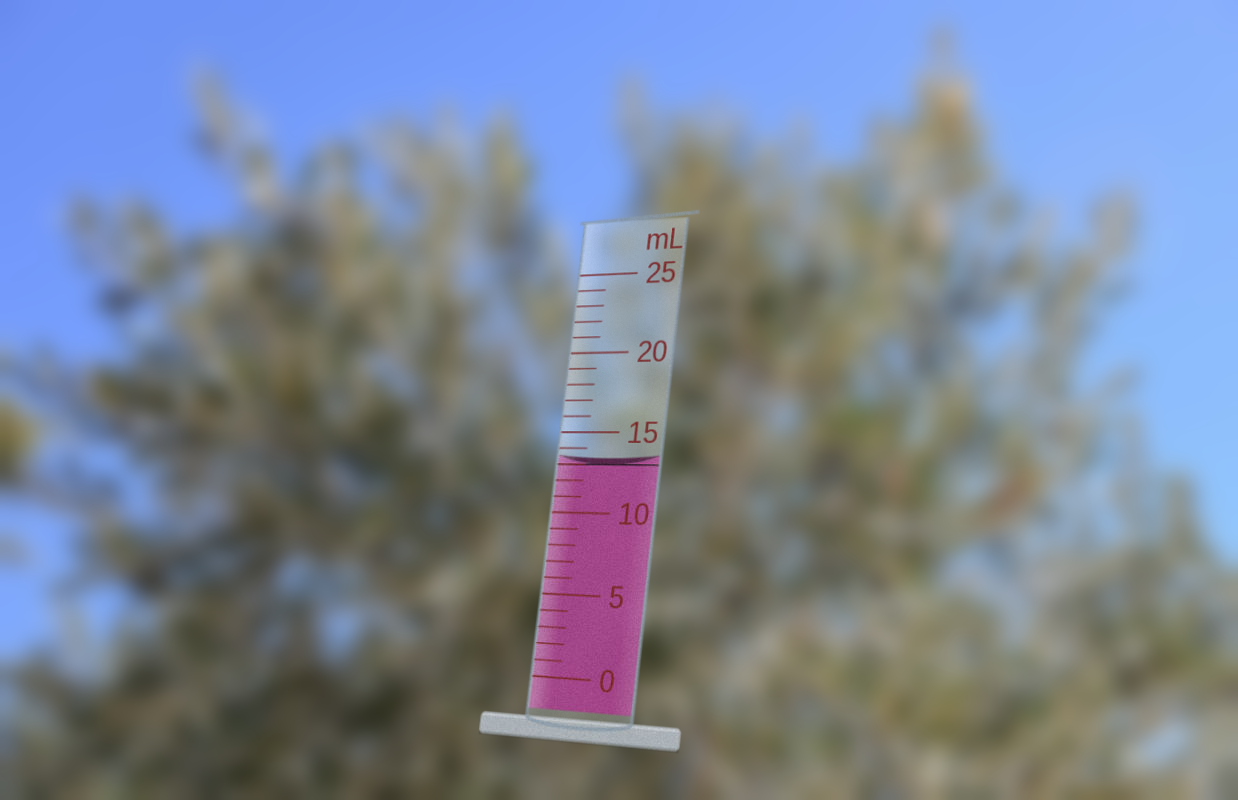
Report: 13; mL
